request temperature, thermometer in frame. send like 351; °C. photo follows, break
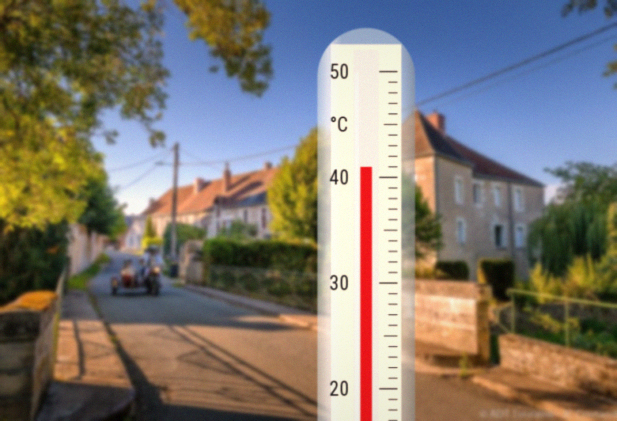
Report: 41; °C
